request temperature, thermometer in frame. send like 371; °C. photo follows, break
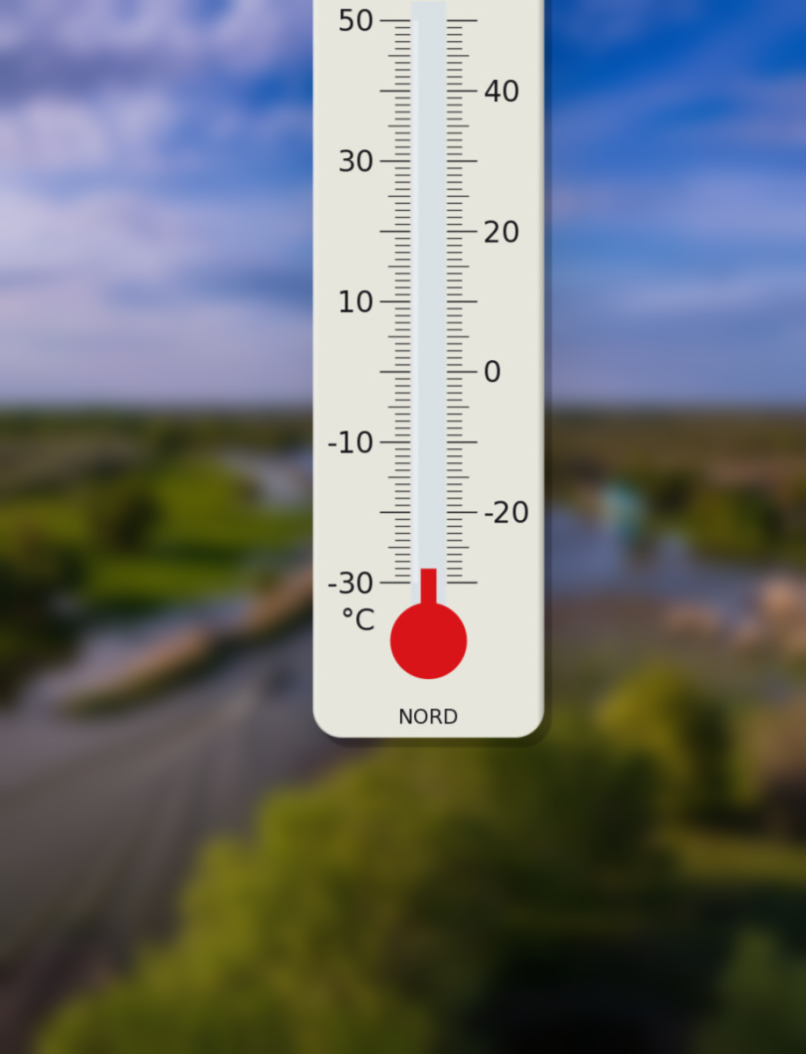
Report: -28; °C
